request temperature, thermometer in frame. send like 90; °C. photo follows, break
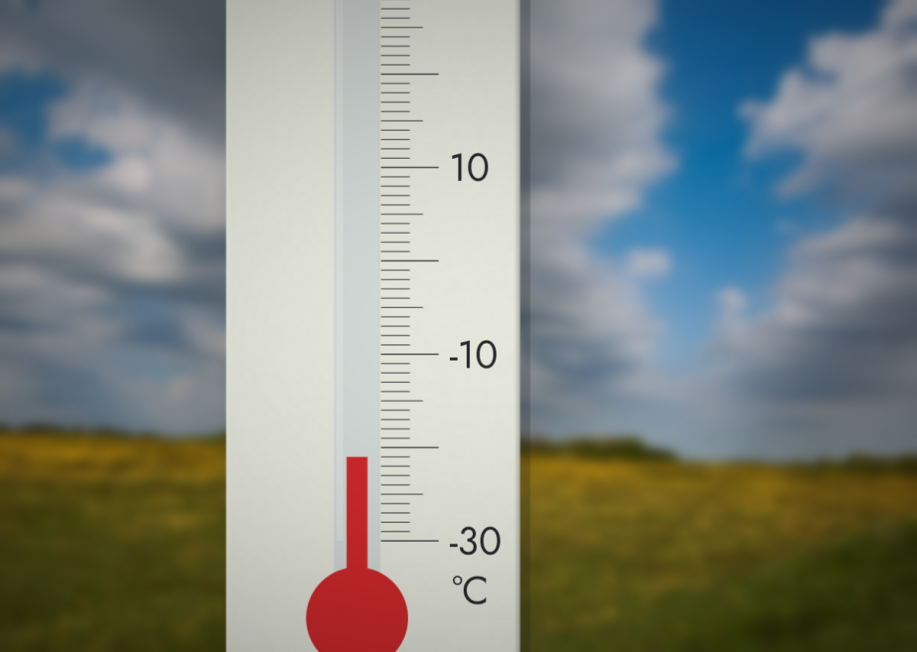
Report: -21; °C
